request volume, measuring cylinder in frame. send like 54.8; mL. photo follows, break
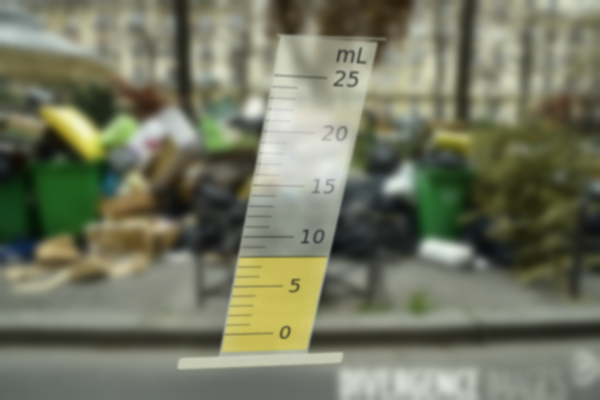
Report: 8; mL
